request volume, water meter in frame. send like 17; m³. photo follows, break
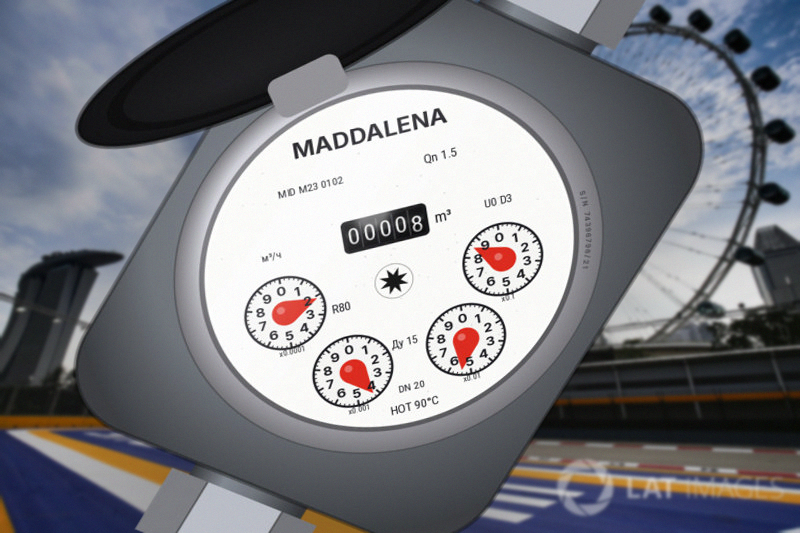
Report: 7.8542; m³
